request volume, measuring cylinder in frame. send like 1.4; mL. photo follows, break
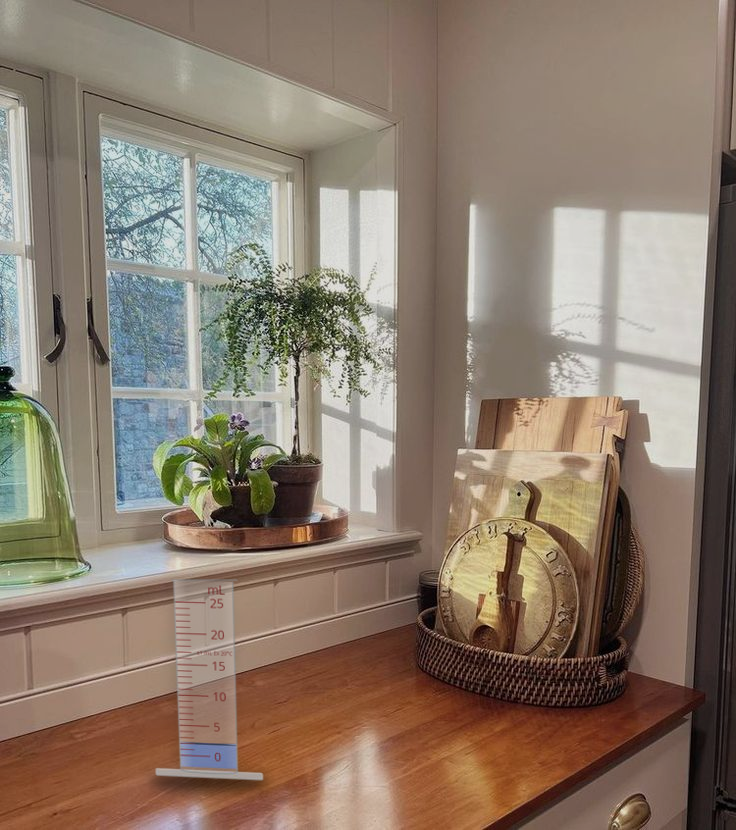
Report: 2; mL
